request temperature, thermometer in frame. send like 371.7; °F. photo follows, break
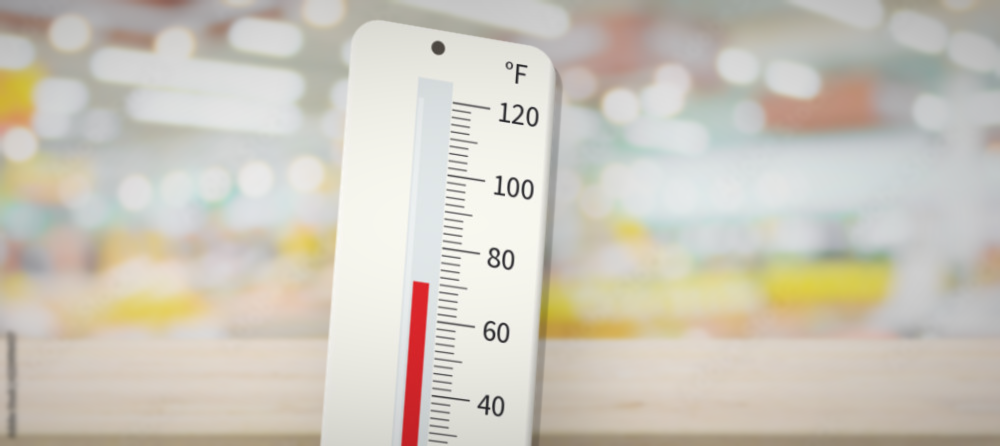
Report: 70; °F
